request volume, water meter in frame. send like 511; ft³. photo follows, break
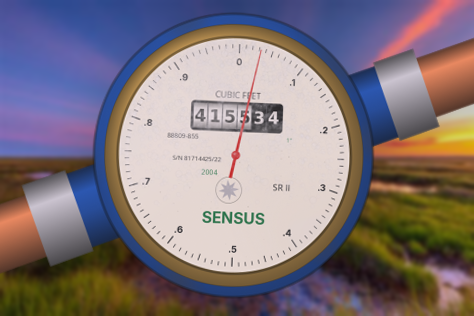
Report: 415534.03; ft³
